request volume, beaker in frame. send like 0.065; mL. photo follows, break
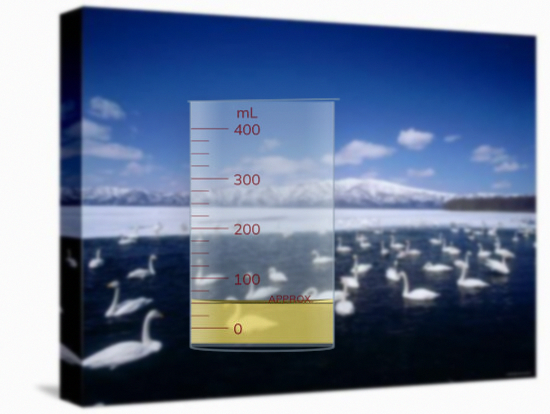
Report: 50; mL
